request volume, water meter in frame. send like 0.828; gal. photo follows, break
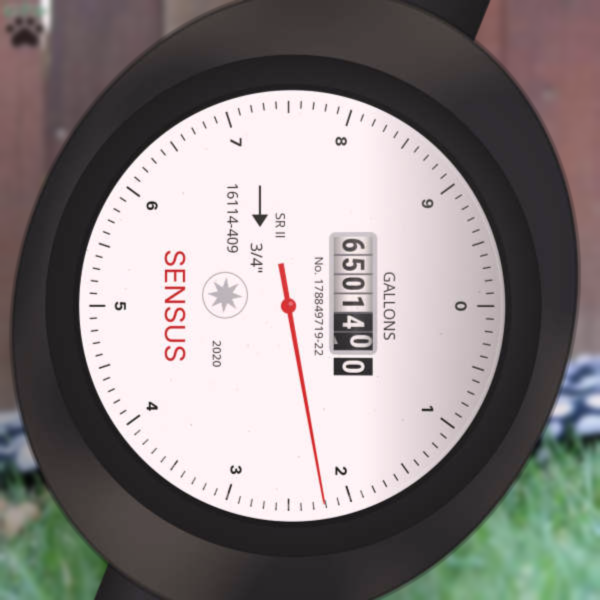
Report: 6501402.2; gal
